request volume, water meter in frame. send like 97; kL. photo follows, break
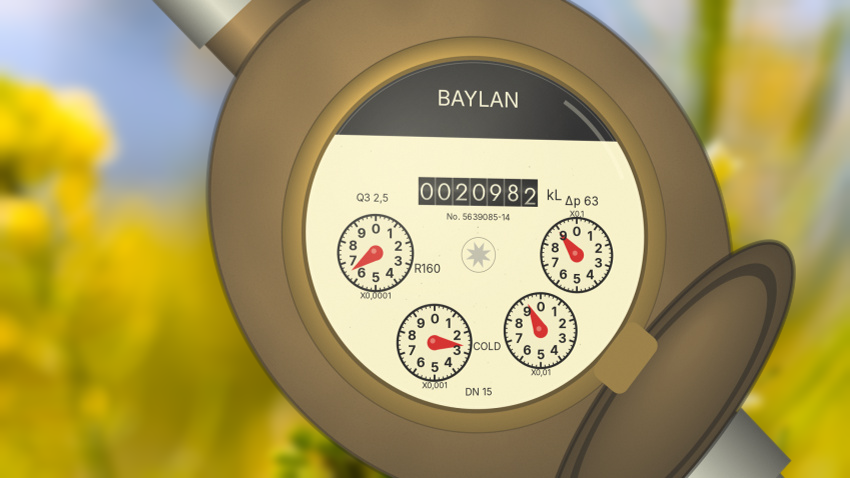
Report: 20981.8926; kL
